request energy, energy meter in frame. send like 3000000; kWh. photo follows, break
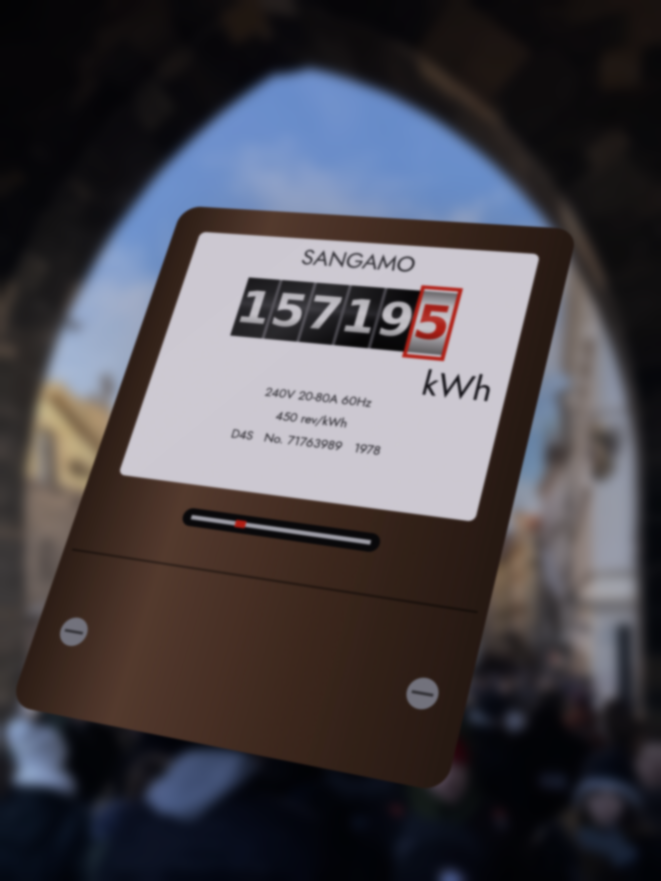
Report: 15719.5; kWh
